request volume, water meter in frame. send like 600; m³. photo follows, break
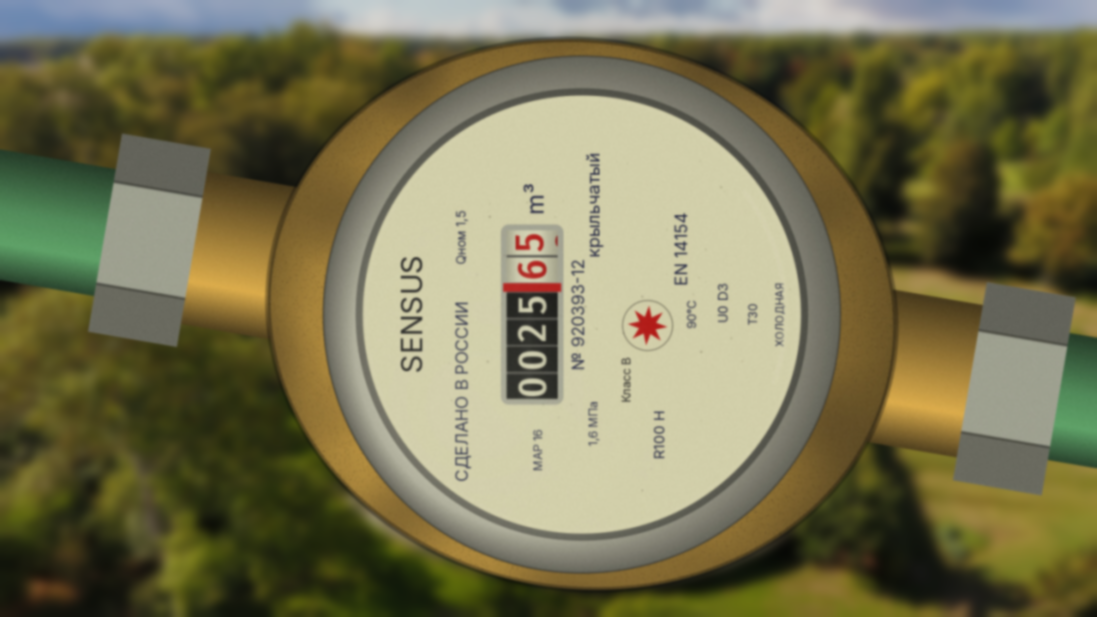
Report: 25.65; m³
